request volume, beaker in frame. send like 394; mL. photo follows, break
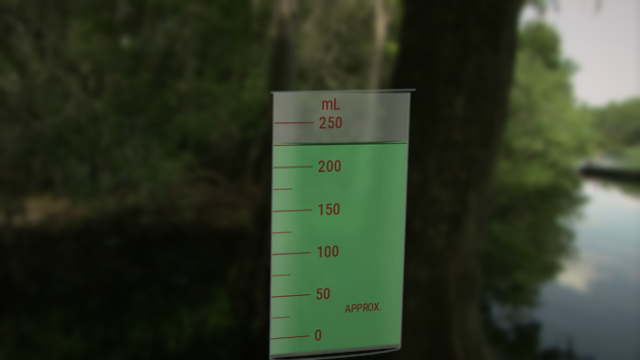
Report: 225; mL
